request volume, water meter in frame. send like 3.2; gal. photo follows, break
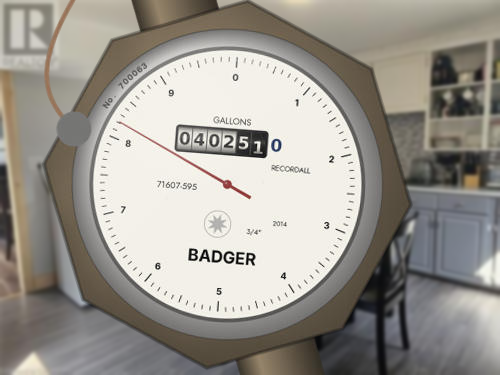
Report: 402508.2; gal
